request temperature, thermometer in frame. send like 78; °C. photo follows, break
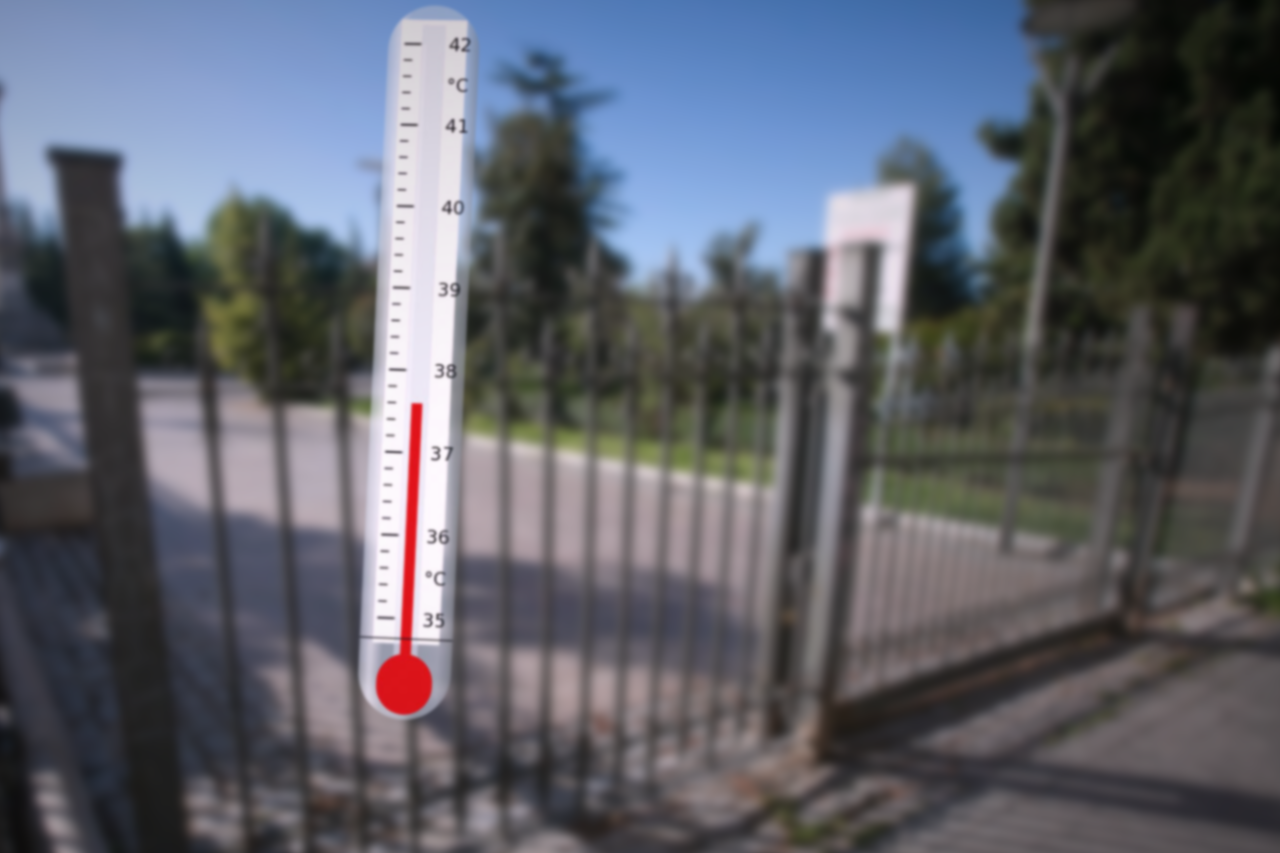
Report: 37.6; °C
